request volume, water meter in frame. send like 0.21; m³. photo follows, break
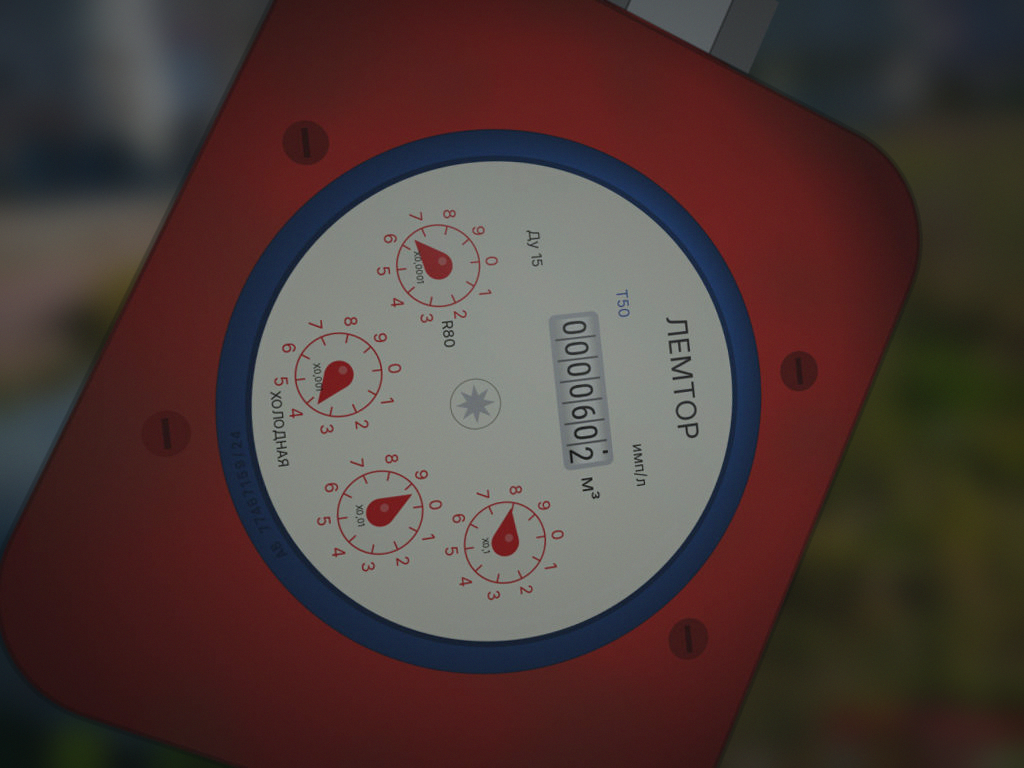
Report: 601.7936; m³
